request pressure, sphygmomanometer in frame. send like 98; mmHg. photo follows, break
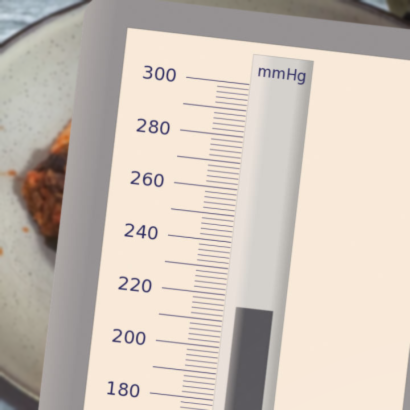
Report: 216; mmHg
